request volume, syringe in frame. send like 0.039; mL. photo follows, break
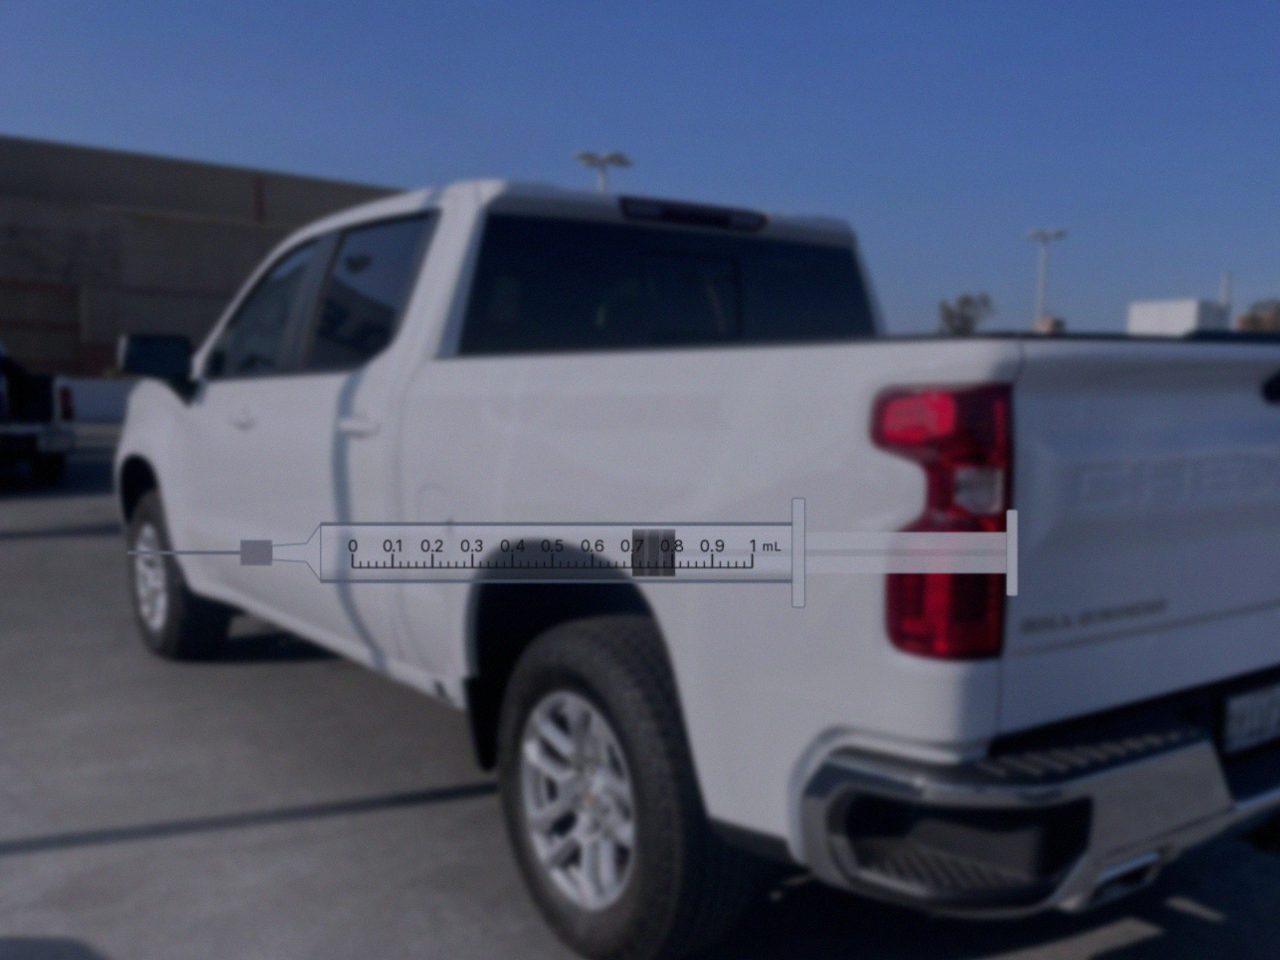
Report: 0.7; mL
